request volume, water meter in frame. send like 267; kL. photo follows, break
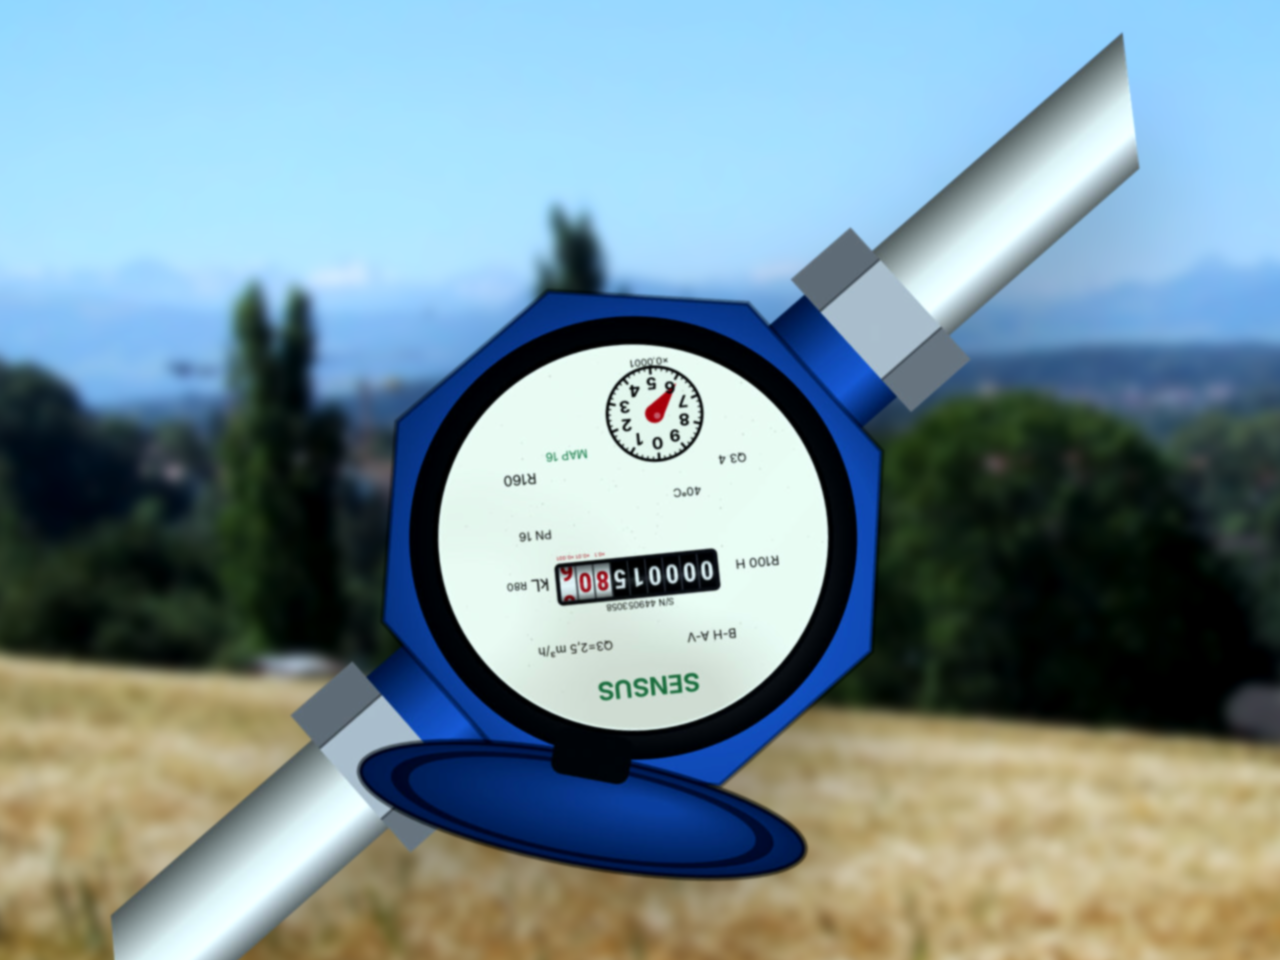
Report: 15.8056; kL
